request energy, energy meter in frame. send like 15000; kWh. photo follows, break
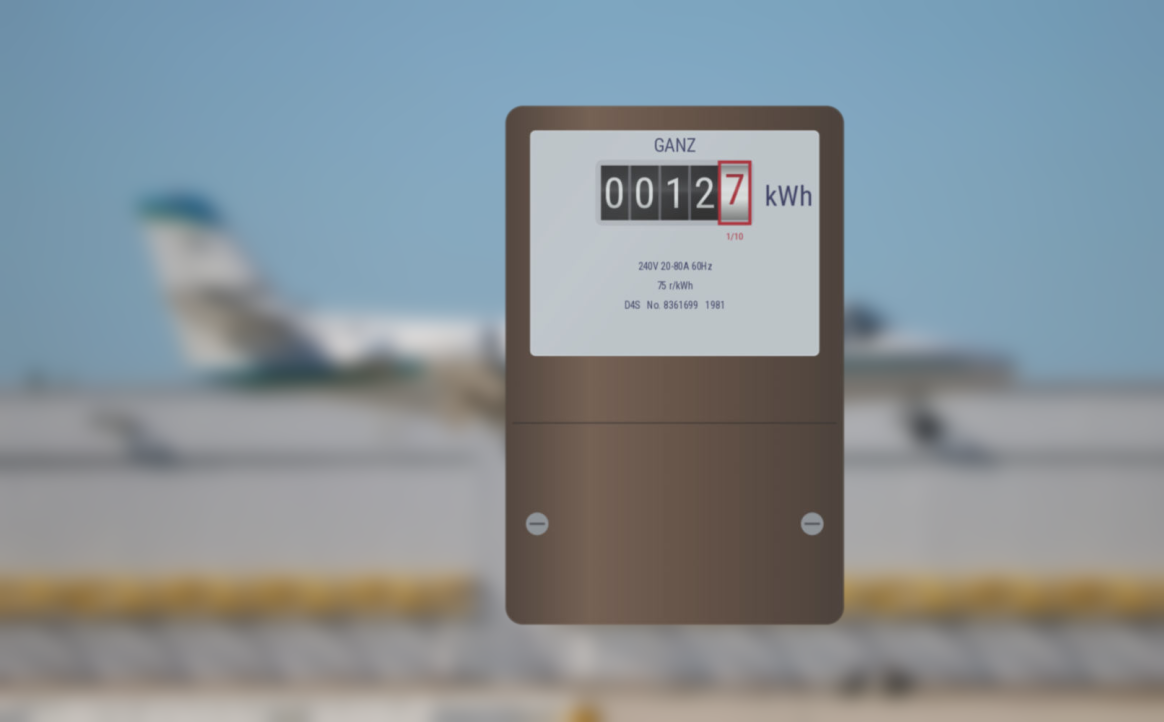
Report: 12.7; kWh
